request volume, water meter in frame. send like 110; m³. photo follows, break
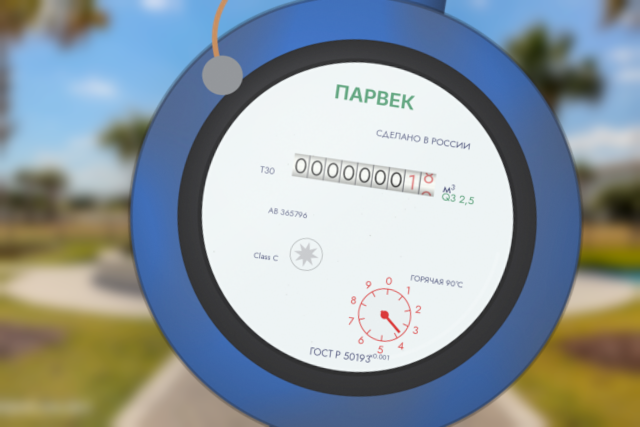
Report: 0.183; m³
